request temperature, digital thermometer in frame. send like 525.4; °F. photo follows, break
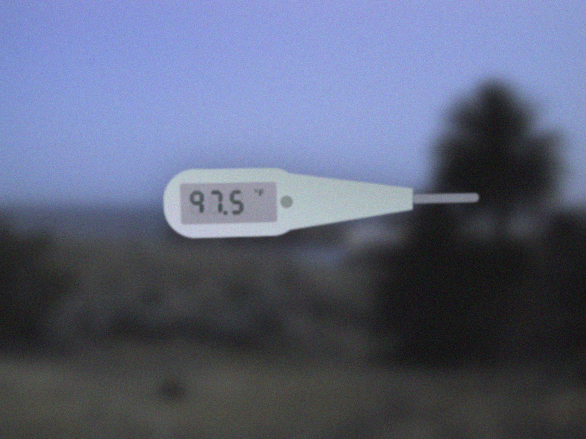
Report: 97.5; °F
